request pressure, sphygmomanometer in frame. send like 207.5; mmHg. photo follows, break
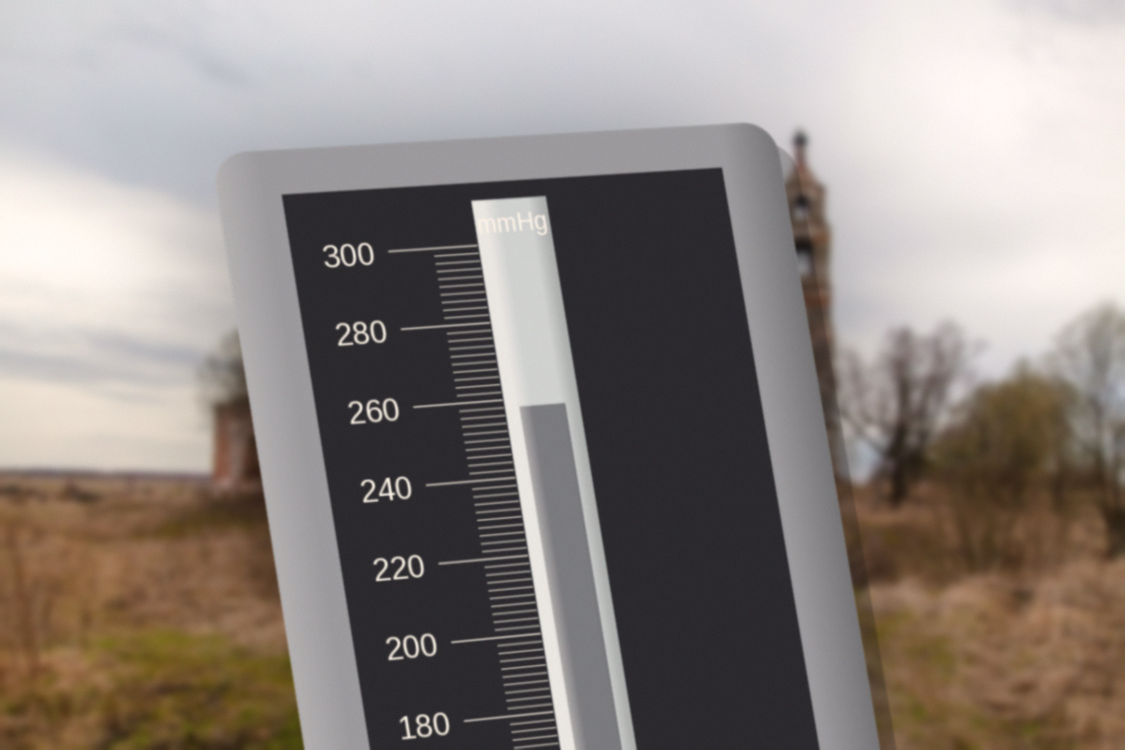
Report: 258; mmHg
